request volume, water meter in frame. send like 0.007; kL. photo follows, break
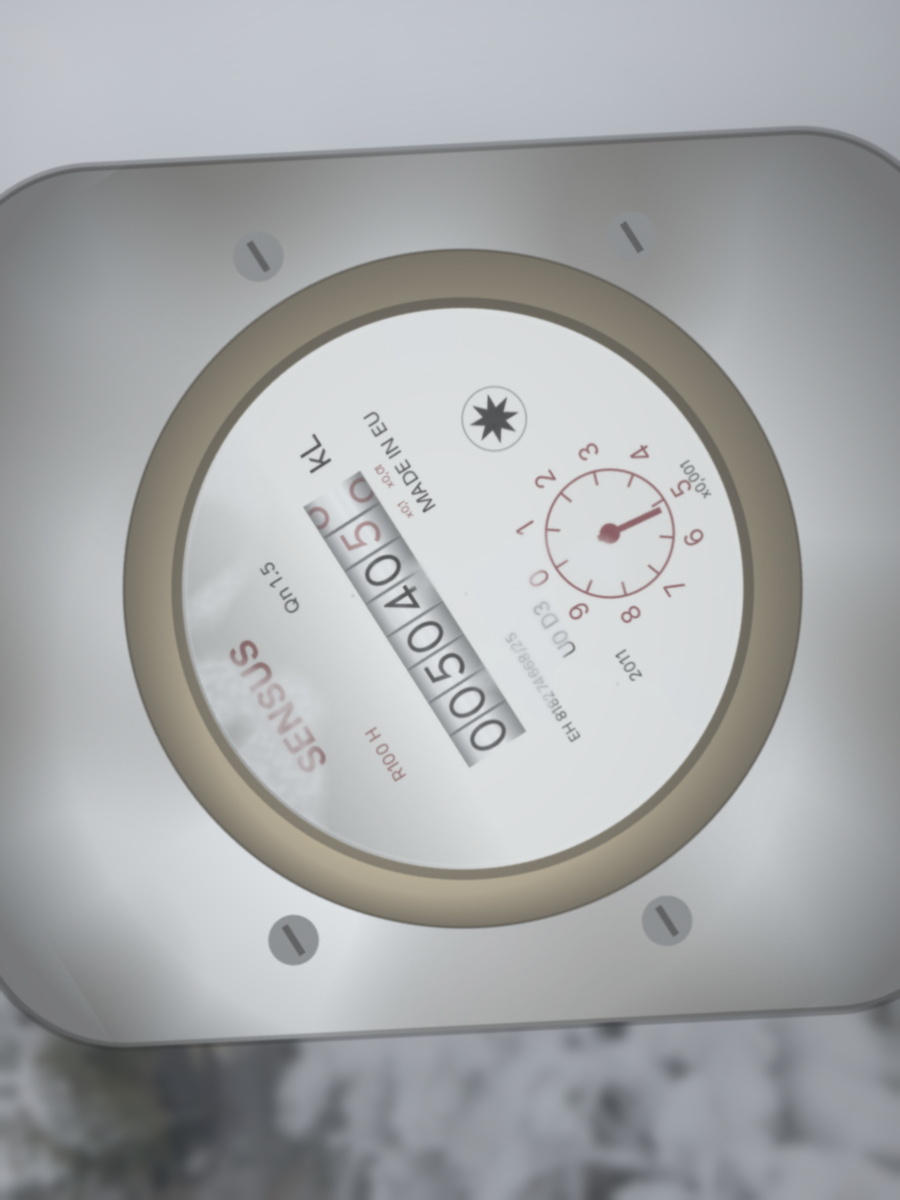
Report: 5040.585; kL
